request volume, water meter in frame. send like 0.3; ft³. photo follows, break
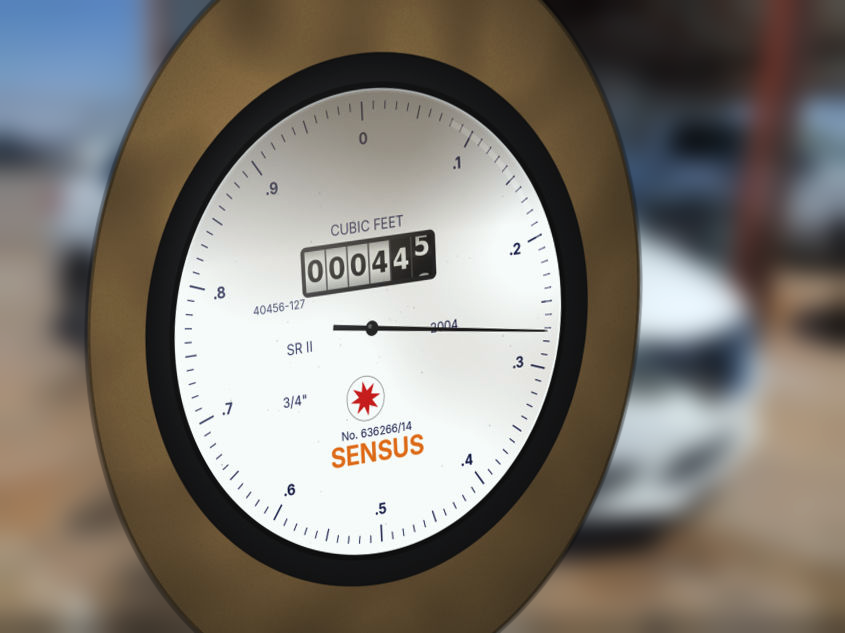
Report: 445.27; ft³
